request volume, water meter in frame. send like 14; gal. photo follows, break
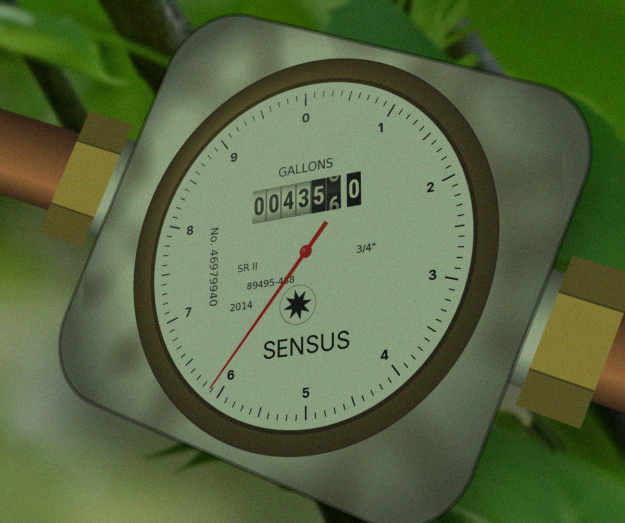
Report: 43556.1; gal
